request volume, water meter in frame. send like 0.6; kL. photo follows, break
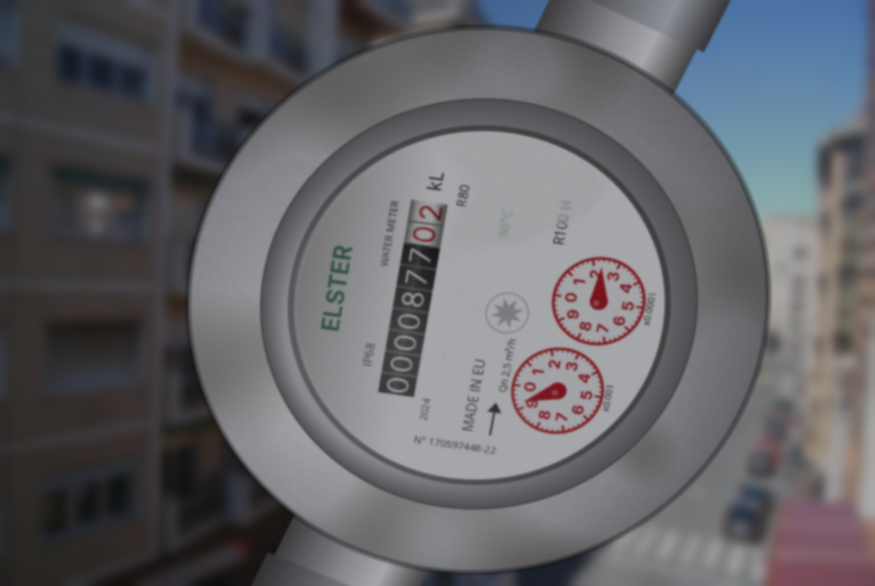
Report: 877.0192; kL
